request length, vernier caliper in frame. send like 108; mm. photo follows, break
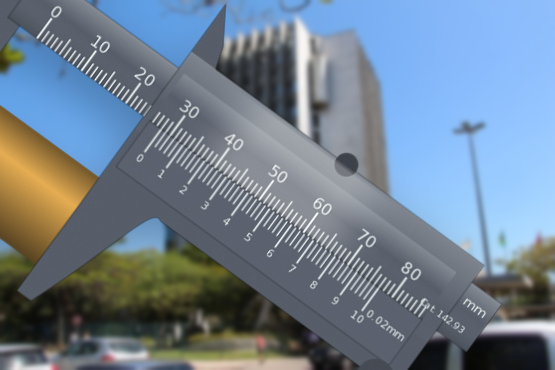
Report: 28.0; mm
